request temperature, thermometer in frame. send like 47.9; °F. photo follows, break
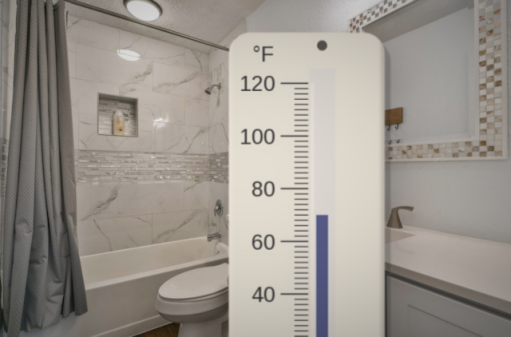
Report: 70; °F
